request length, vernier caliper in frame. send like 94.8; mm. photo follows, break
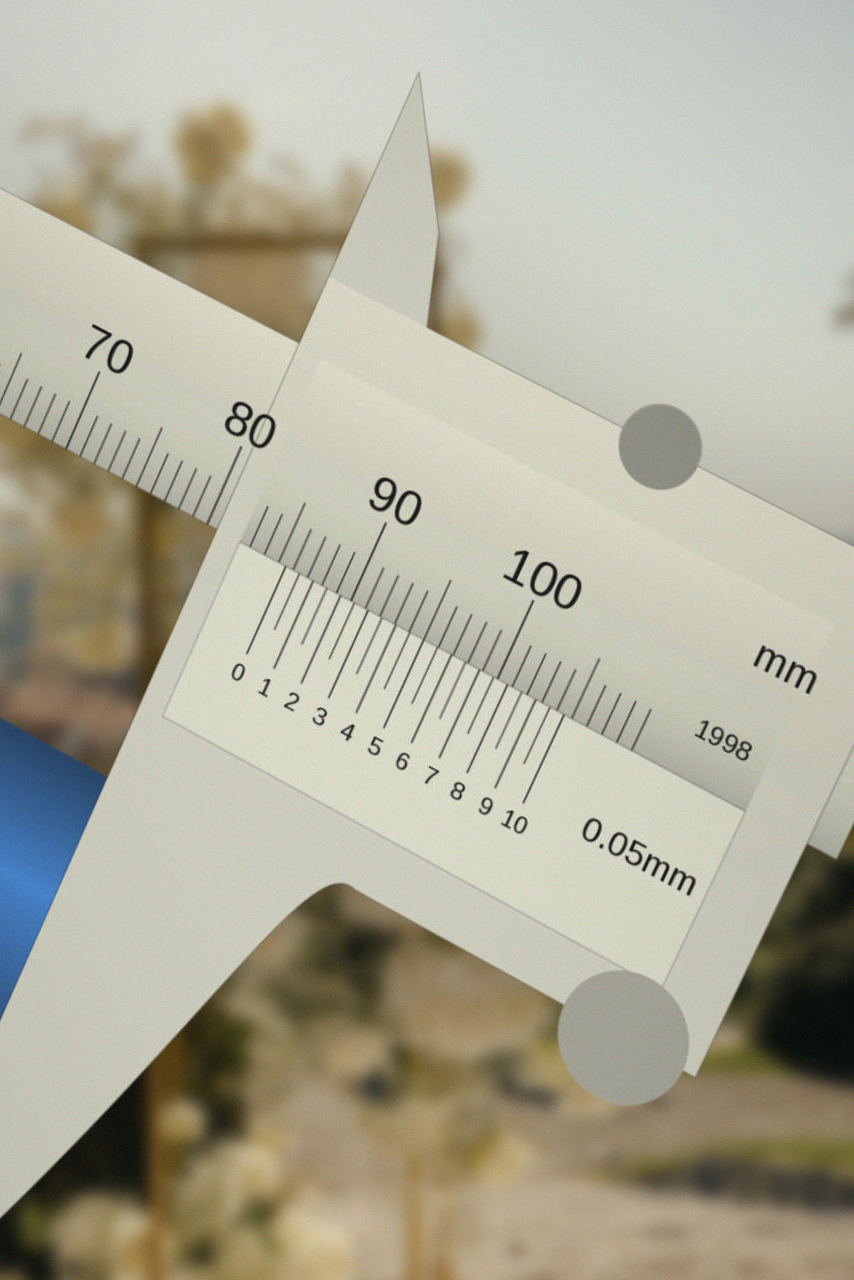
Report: 85.5; mm
